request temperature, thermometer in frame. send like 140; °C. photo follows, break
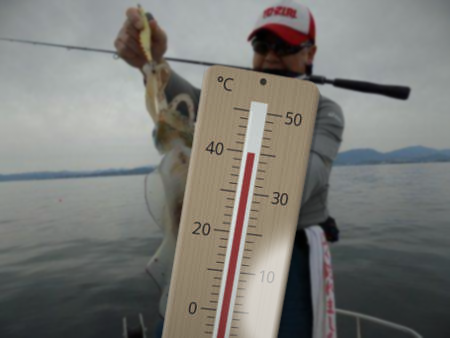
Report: 40; °C
